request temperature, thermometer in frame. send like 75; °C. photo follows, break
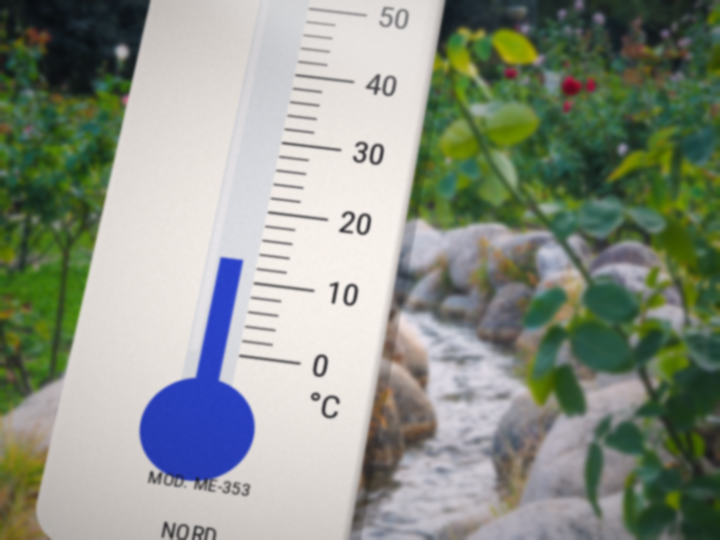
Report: 13; °C
